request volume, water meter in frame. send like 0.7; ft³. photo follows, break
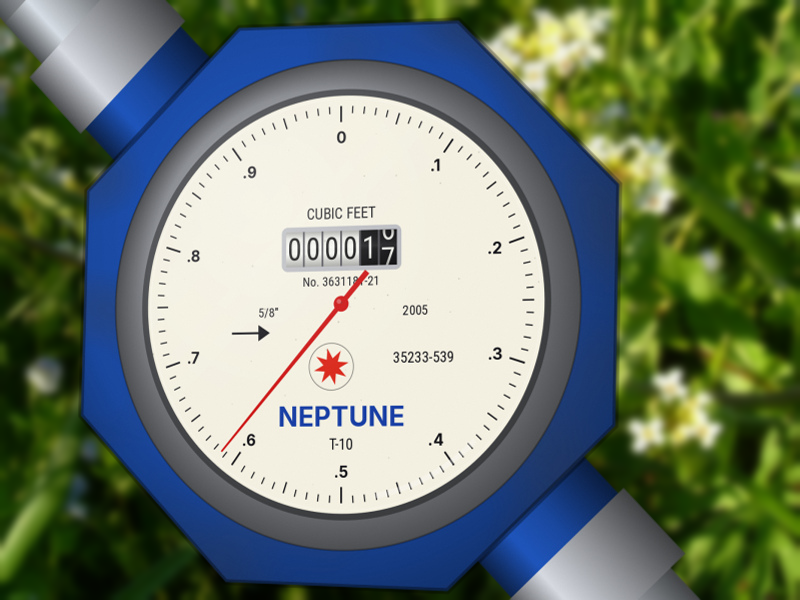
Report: 16.61; ft³
